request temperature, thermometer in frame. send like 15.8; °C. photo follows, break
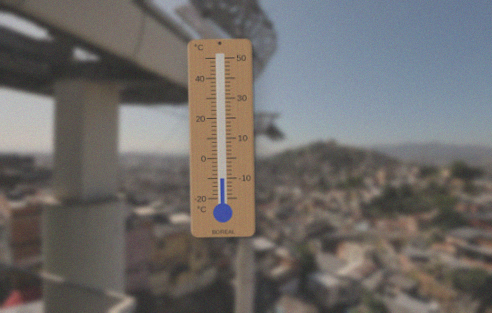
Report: -10; °C
